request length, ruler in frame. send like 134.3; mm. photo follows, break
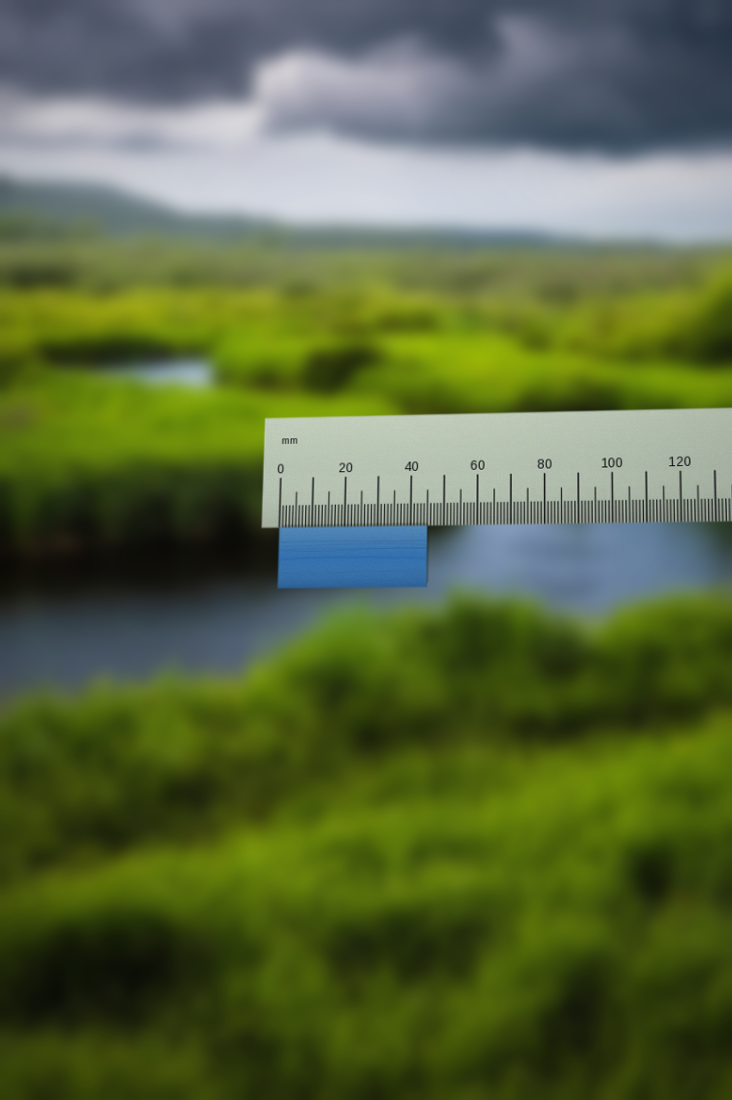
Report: 45; mm
